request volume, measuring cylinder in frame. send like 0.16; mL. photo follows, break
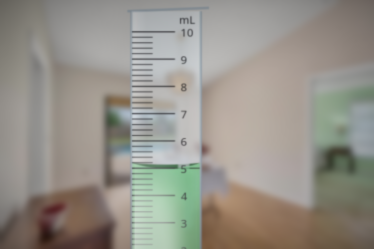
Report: 5; mL
